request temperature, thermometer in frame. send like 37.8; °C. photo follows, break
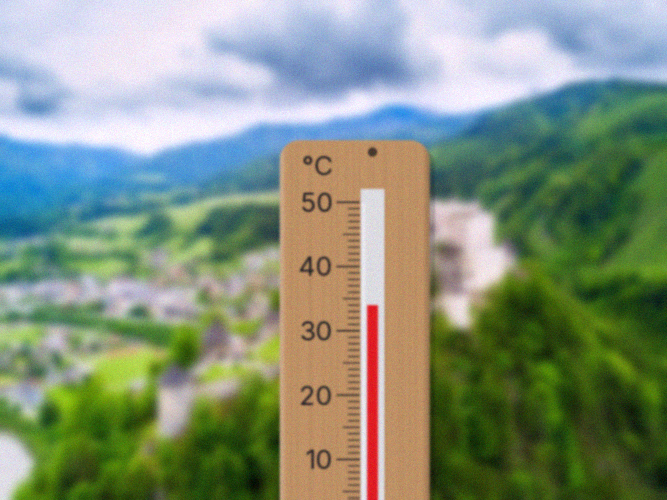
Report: 34; °C
